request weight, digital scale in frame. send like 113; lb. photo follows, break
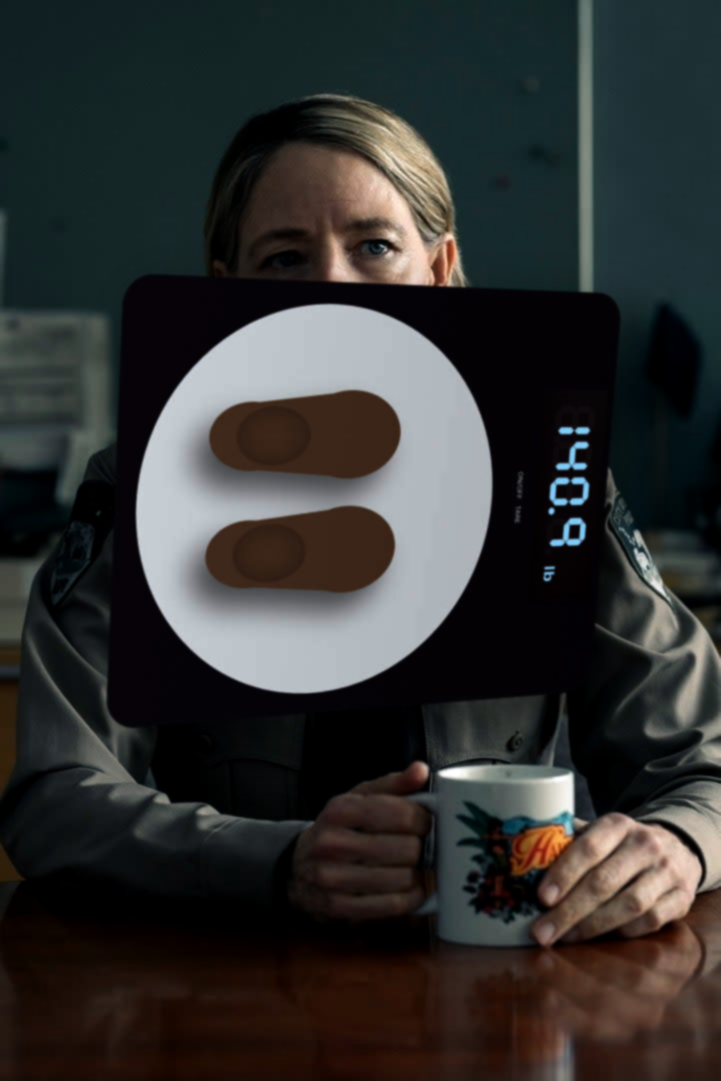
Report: 140.9; lb
